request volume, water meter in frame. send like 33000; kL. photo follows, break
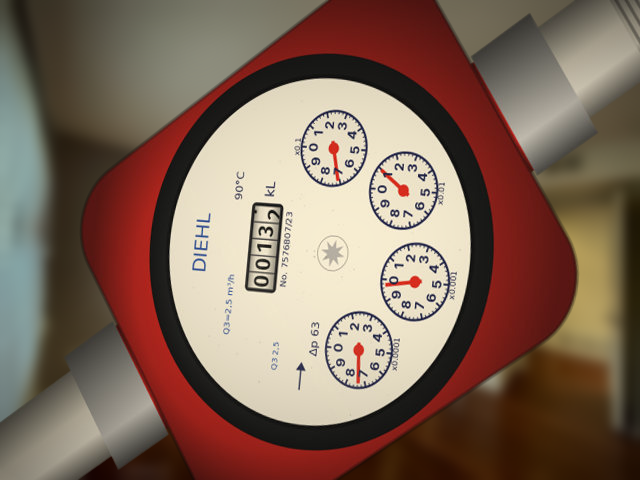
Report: 131.7097; kL
